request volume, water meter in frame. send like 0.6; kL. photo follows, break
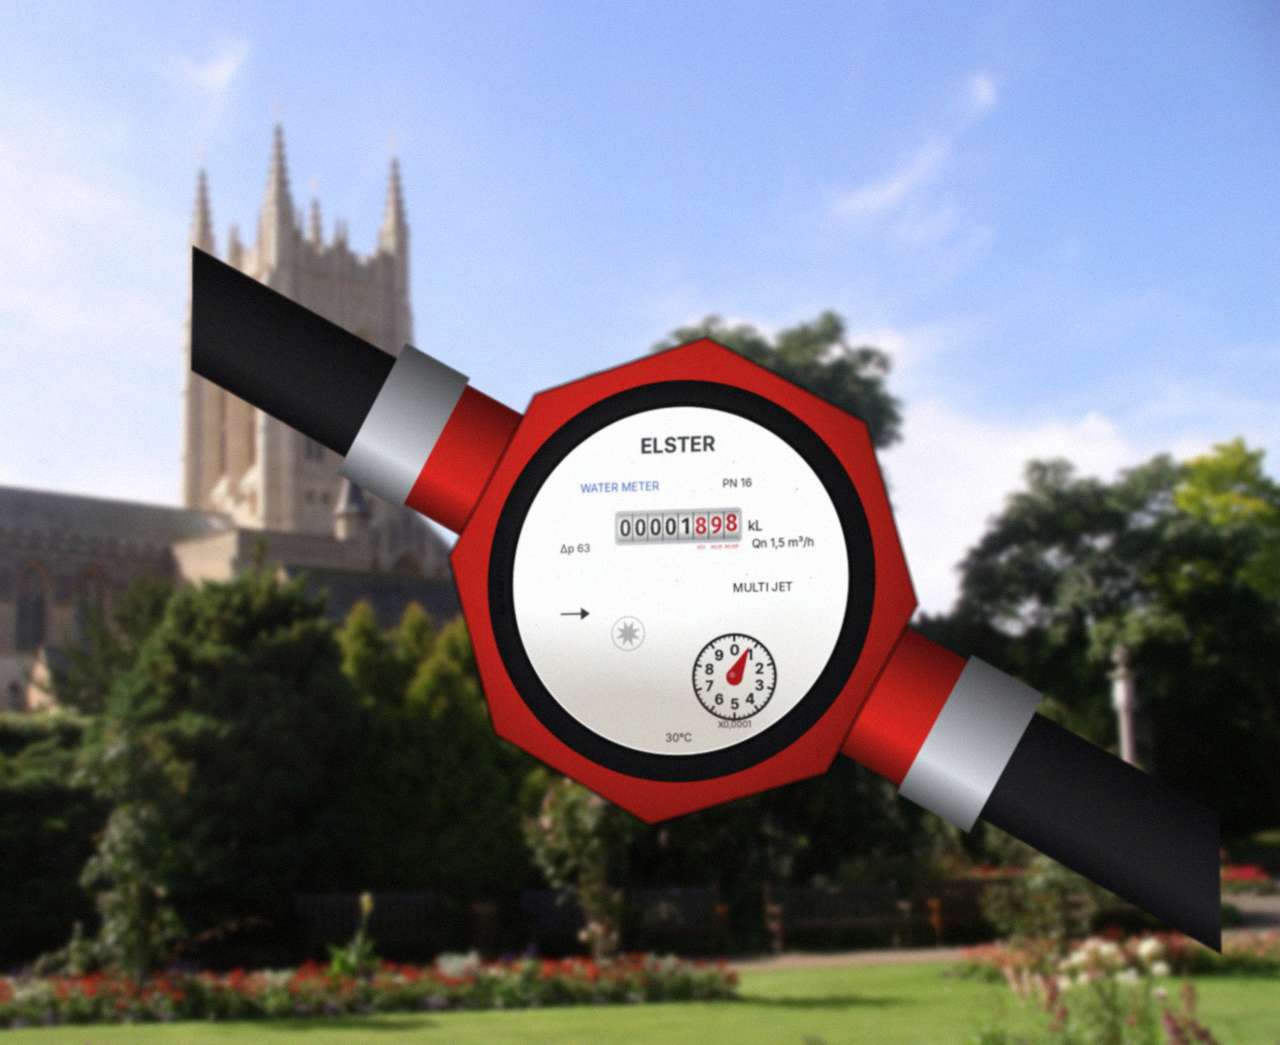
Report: 1.8980; kL
